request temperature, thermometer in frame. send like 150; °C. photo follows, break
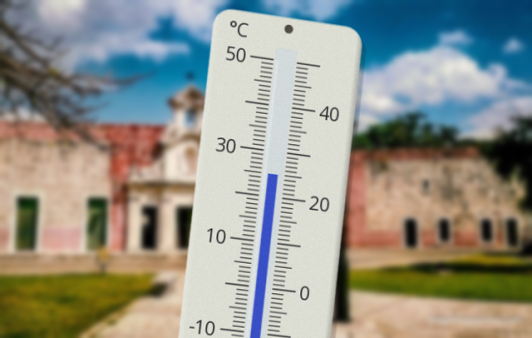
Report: 25; °C
